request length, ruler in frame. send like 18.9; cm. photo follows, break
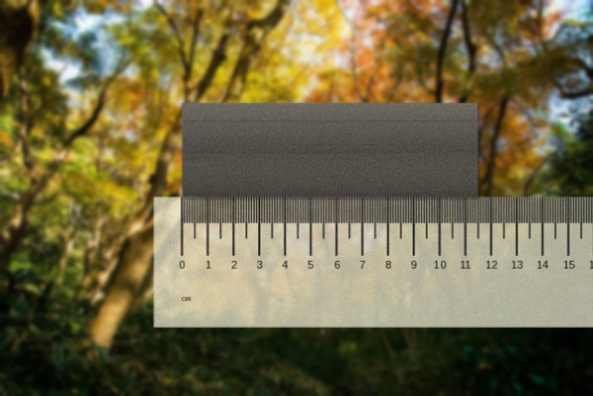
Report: 11.5; cm
